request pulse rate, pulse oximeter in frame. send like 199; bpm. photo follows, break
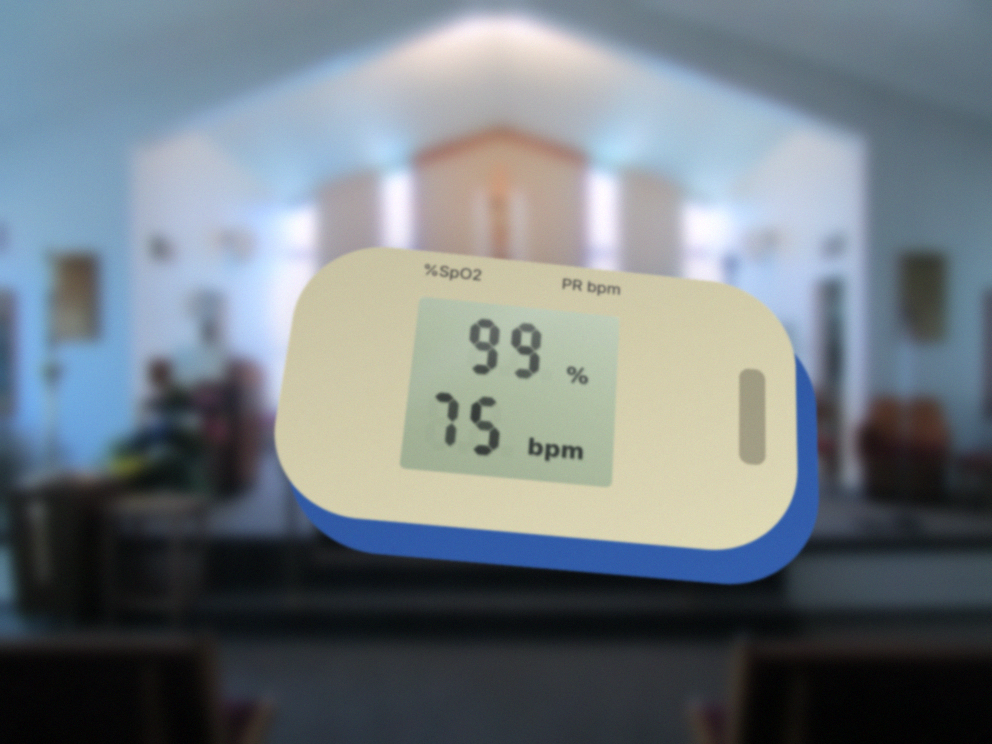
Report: 75; bpm
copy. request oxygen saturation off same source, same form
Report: 99; %
